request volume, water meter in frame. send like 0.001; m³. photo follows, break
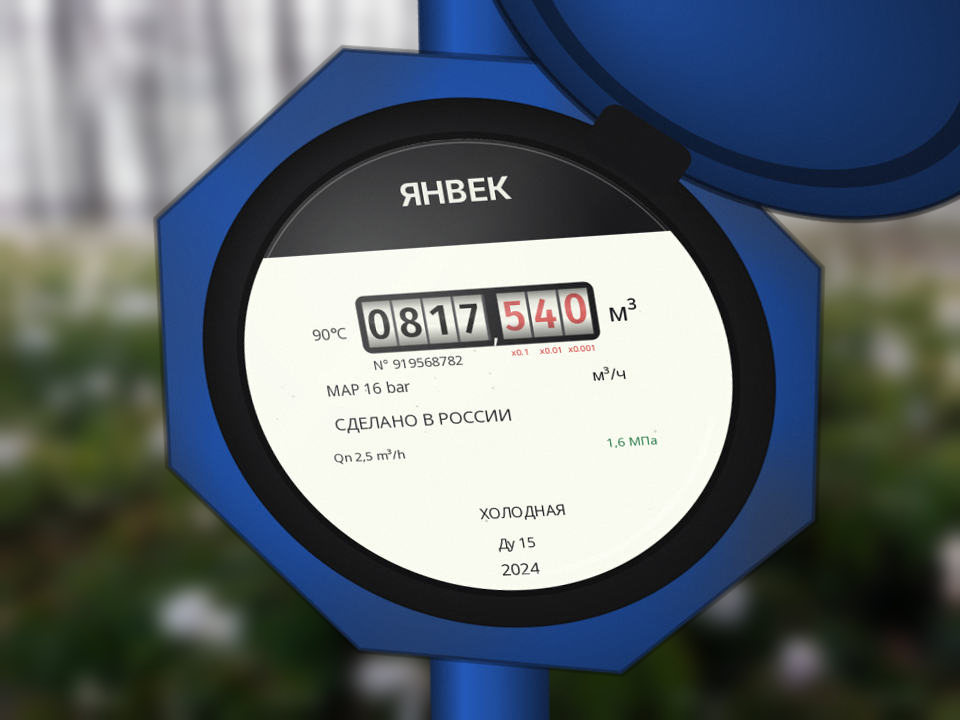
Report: 817.540; m³
